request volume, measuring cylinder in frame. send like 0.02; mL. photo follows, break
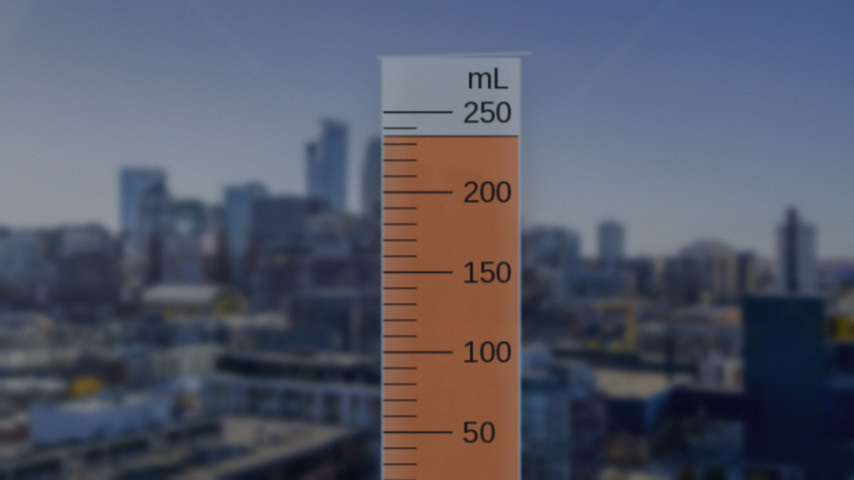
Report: 235; mL
